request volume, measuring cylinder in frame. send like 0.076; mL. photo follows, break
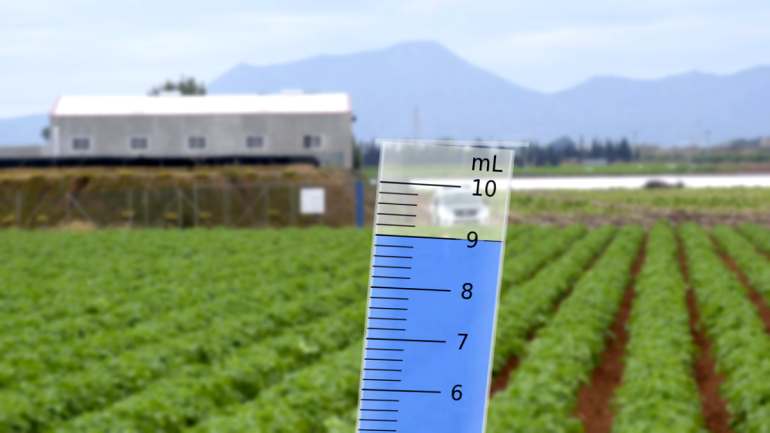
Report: 9; mL
